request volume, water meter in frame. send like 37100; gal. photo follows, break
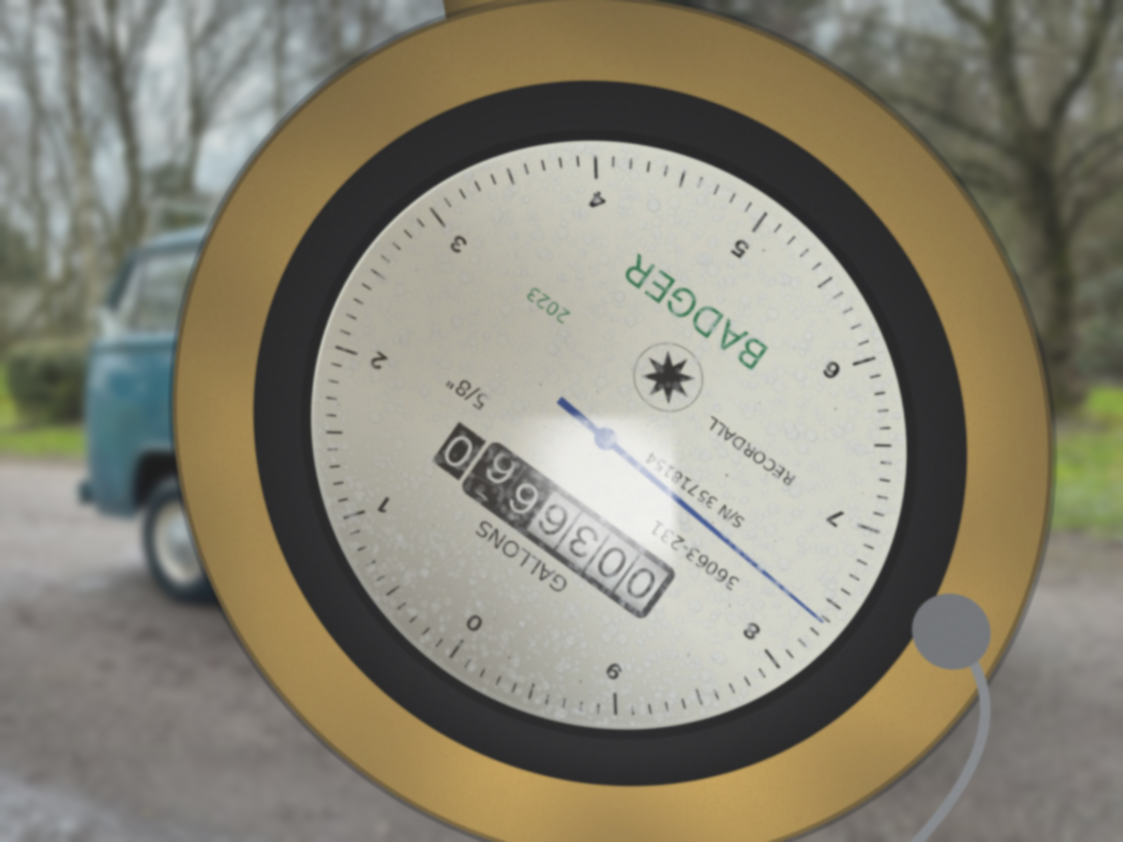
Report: 36657.6; gal
